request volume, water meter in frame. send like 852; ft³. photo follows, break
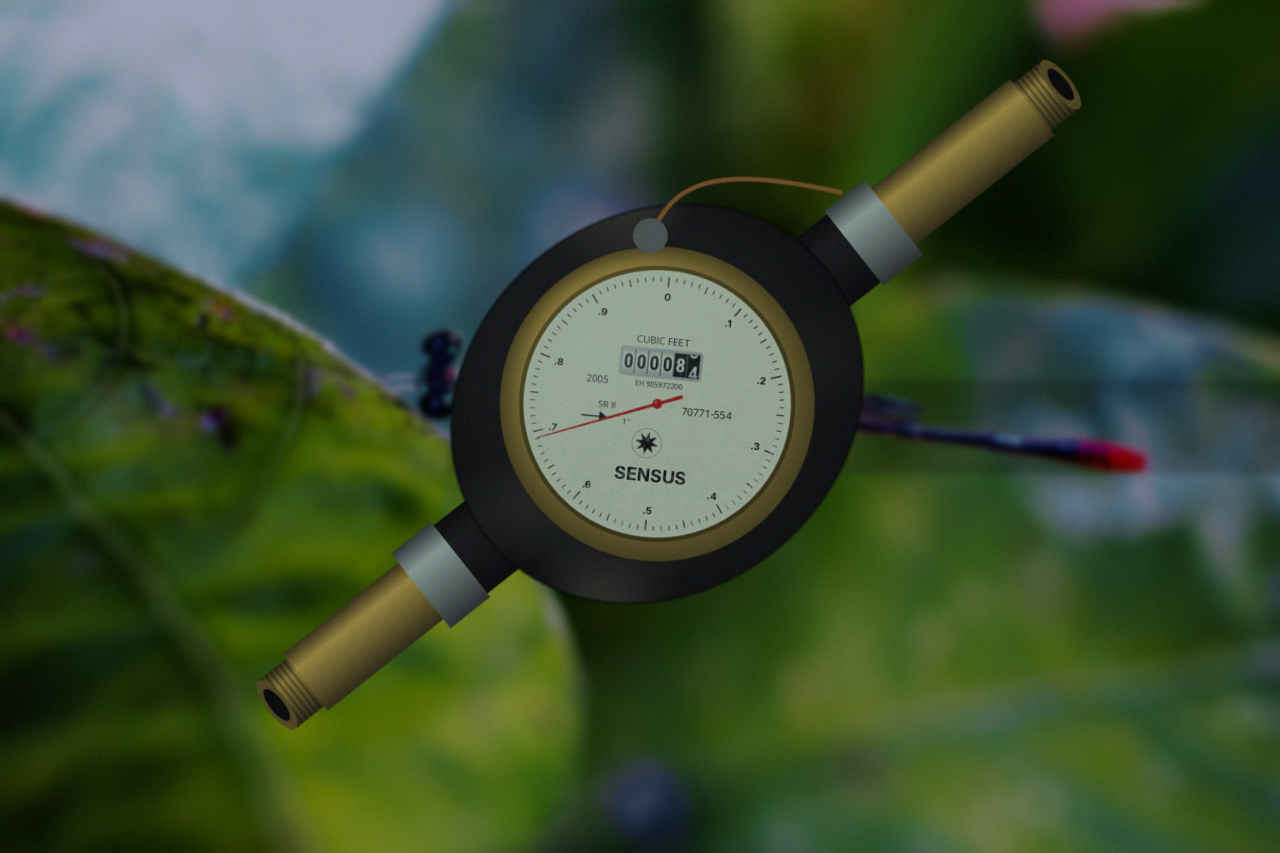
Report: 83.69; ft³
